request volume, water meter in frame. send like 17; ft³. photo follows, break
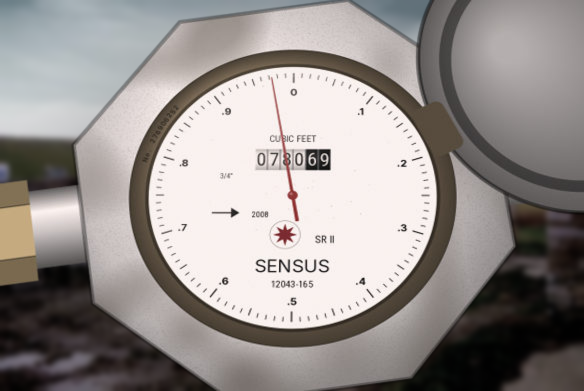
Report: 78068.97; ft³
